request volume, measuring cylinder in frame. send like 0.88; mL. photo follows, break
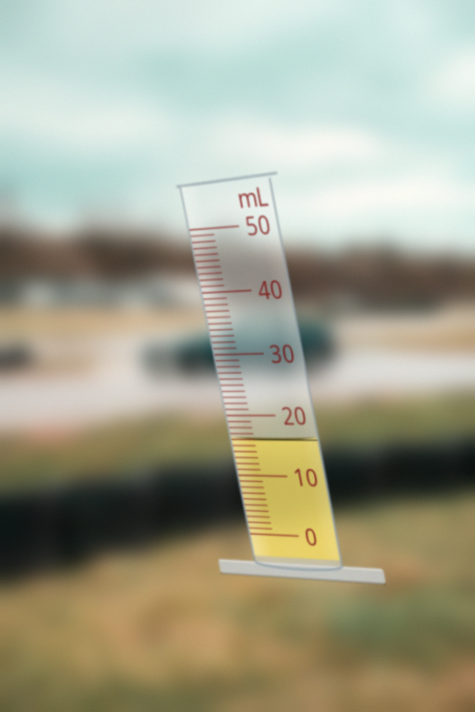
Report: 16; mL
